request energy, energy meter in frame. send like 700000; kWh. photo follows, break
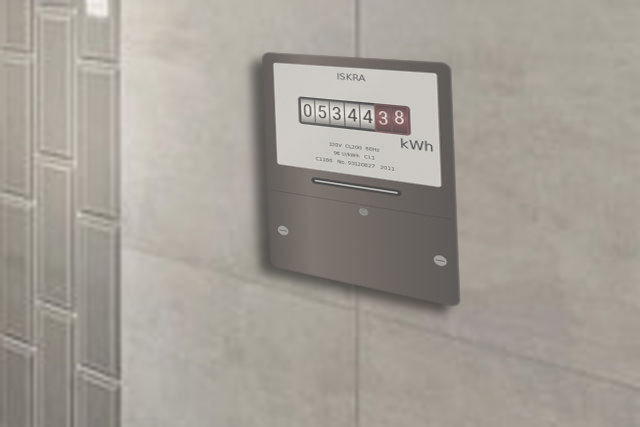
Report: 5344.38; kWh
